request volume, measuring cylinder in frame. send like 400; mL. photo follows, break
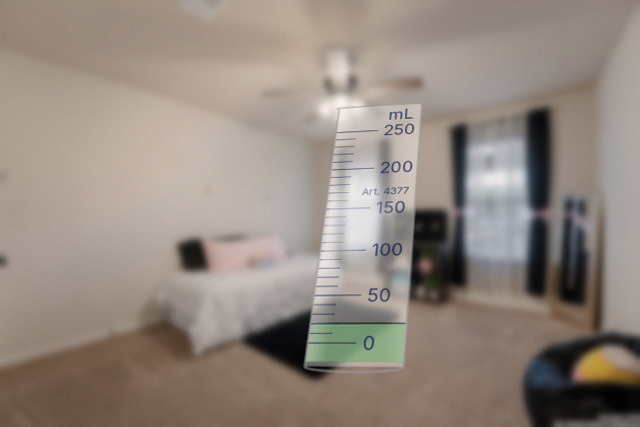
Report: 20; mL
